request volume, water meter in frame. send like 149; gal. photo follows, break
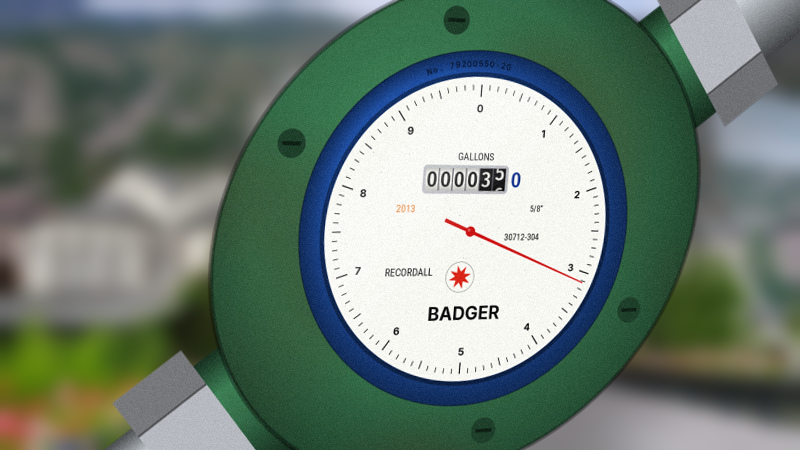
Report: 353.1; gal
